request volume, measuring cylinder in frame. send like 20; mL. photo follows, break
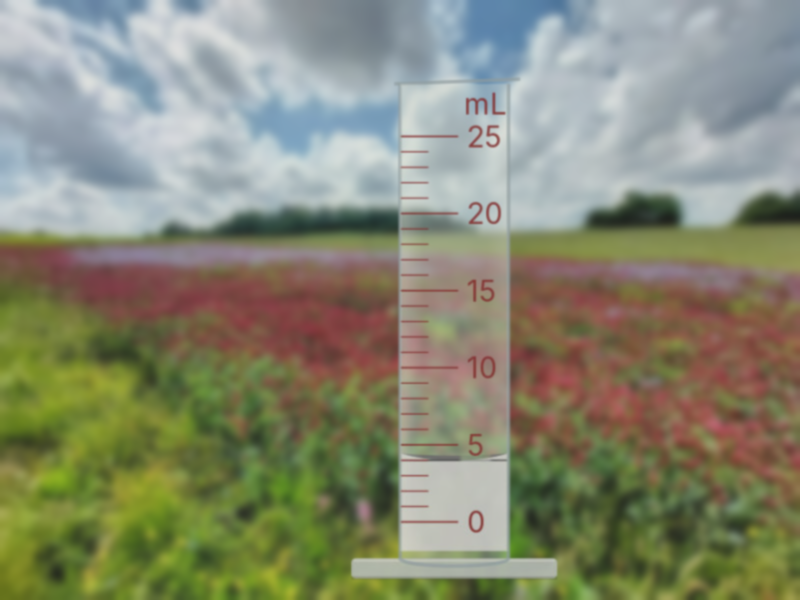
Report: 4; mL
